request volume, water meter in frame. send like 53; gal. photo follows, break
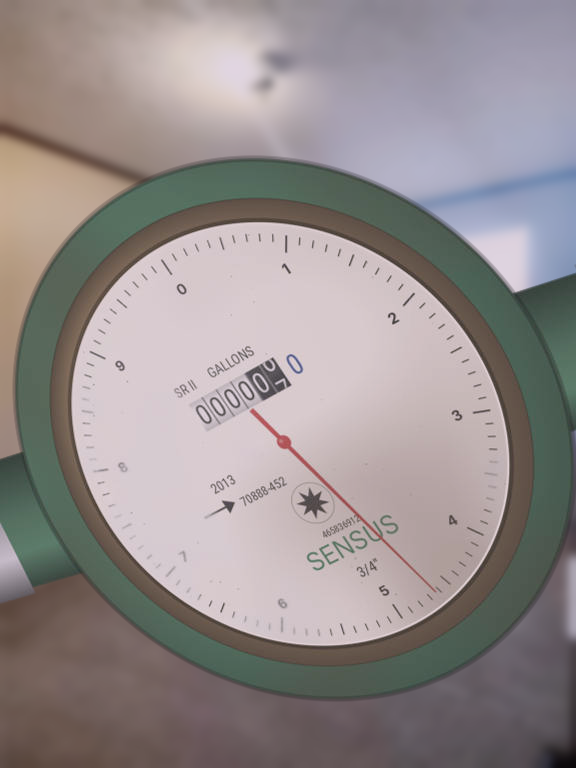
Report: 64.6; gal
